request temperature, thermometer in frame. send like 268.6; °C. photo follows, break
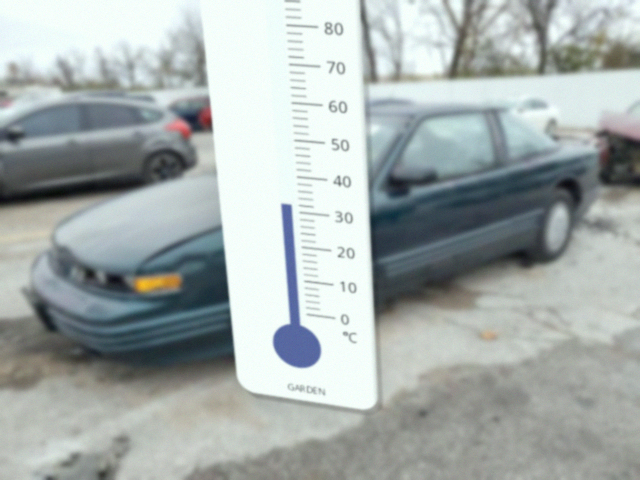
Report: 32; °C
